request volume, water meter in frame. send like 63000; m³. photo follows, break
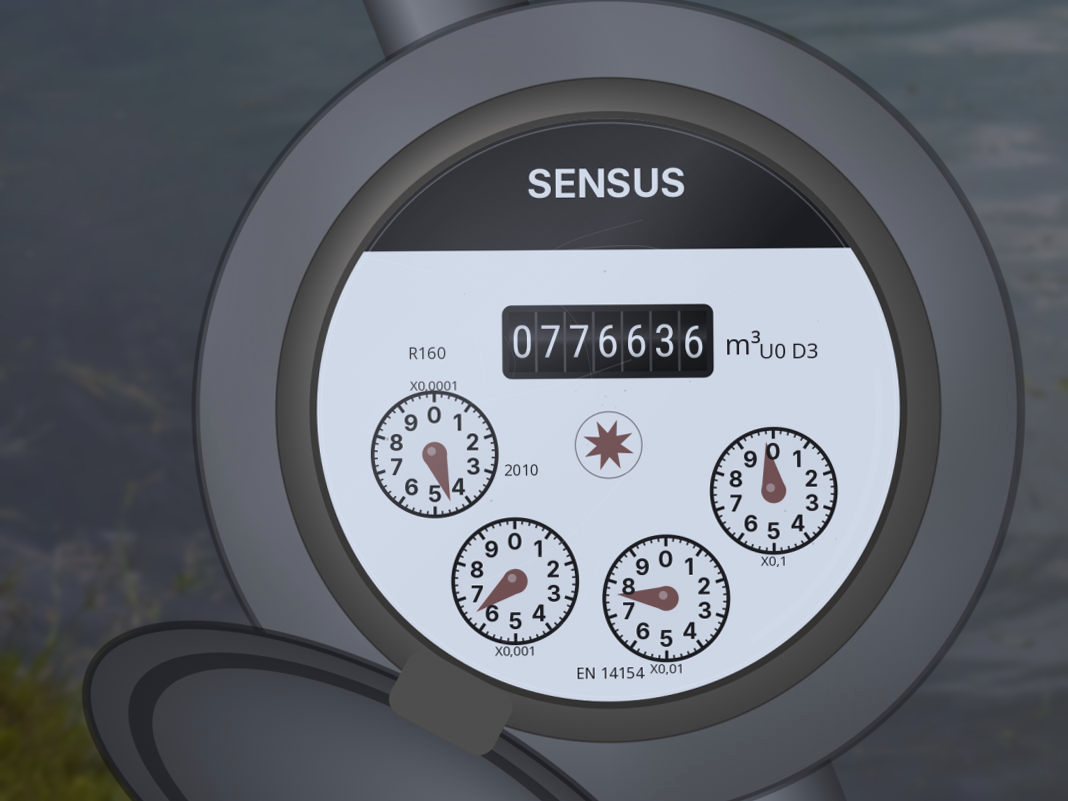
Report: 776635.9764; m³
